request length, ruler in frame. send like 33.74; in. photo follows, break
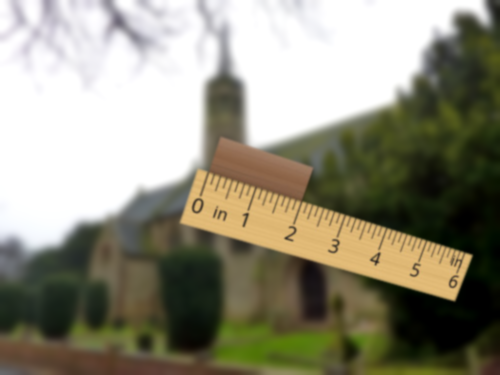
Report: 2; in
